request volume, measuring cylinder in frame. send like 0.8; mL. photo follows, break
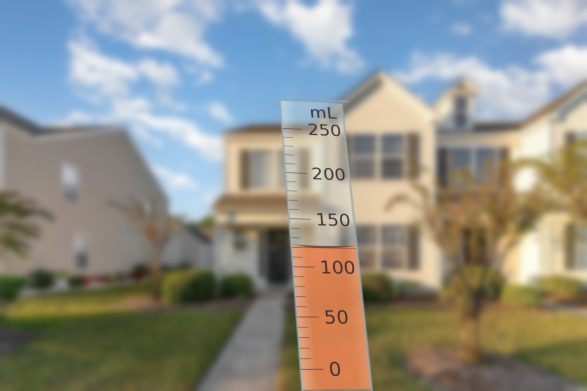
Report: 120; mL
